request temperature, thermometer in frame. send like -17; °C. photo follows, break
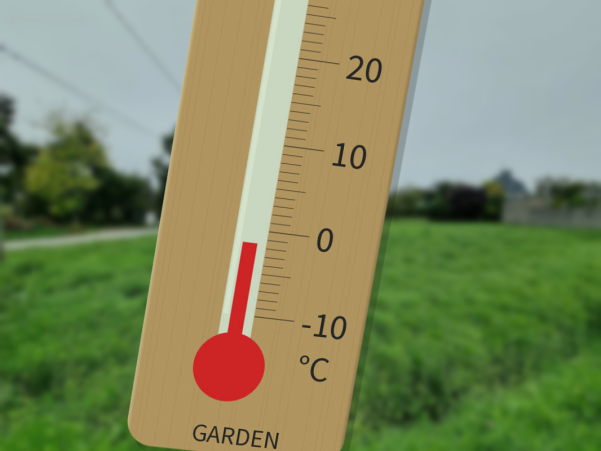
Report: -1.5; °C
